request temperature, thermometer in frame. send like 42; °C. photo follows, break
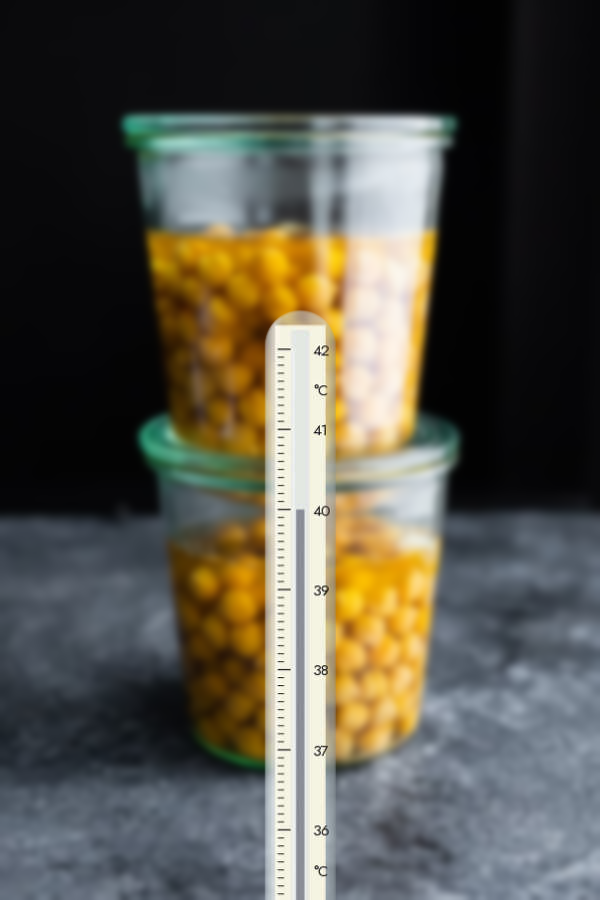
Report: 40; °C
